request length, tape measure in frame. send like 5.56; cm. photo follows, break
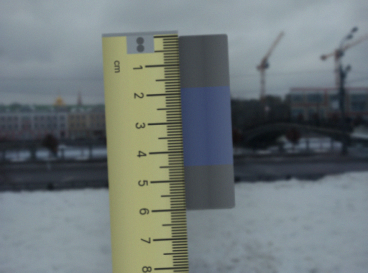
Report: 6; cm
